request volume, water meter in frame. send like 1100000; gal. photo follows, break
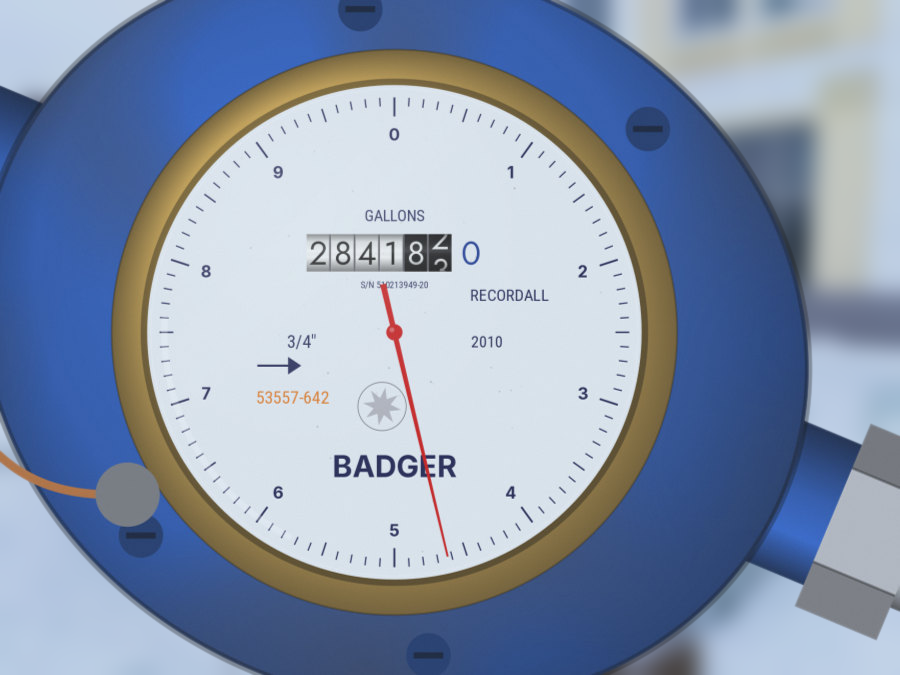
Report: 2841824.6; gal
